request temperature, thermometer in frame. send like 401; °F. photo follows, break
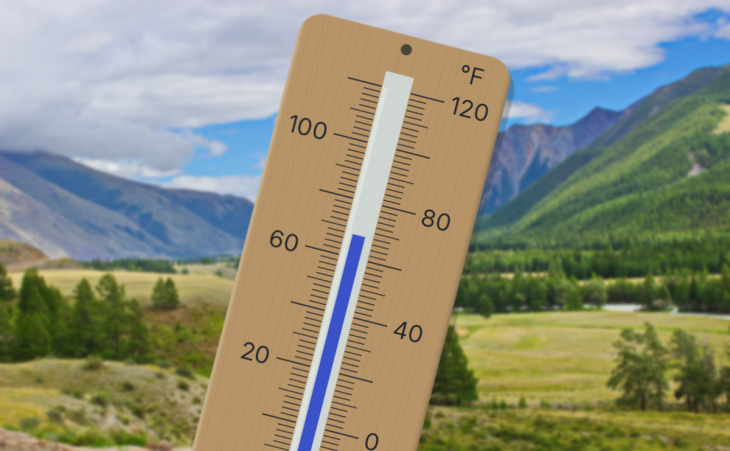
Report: 68; °F
